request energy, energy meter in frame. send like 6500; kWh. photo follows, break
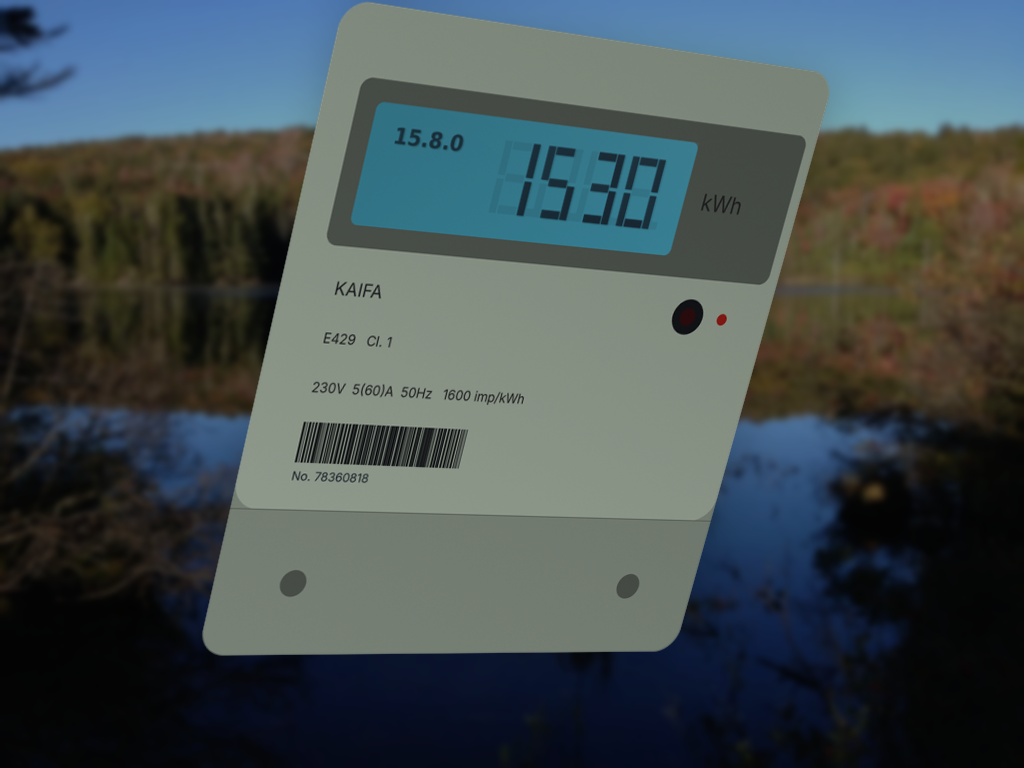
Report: 1530; kWh
